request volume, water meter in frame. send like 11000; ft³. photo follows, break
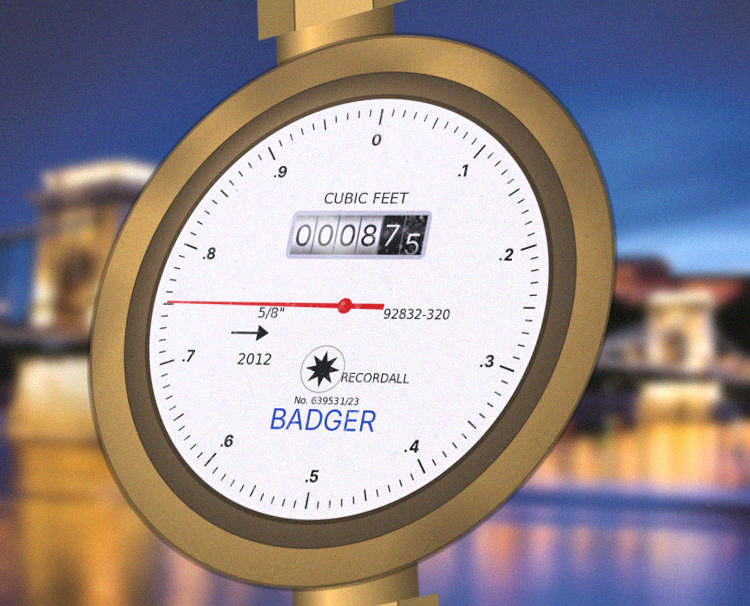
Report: 874.75; ft³
